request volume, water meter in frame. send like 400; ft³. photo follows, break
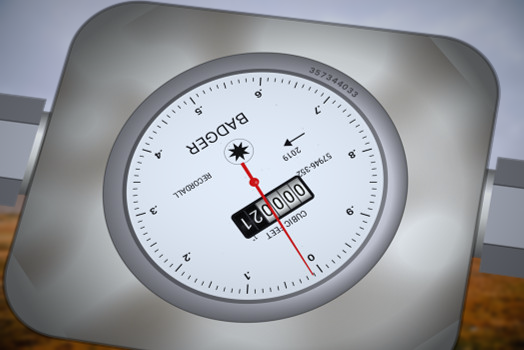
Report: 21.01; ft³
